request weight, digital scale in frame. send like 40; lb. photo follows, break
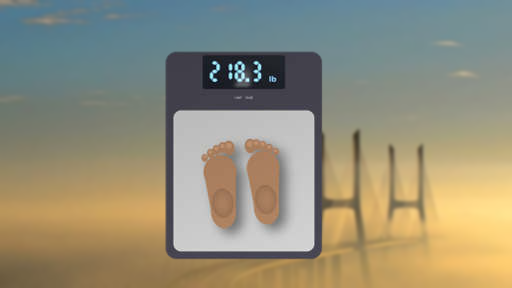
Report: 218.3; lb
